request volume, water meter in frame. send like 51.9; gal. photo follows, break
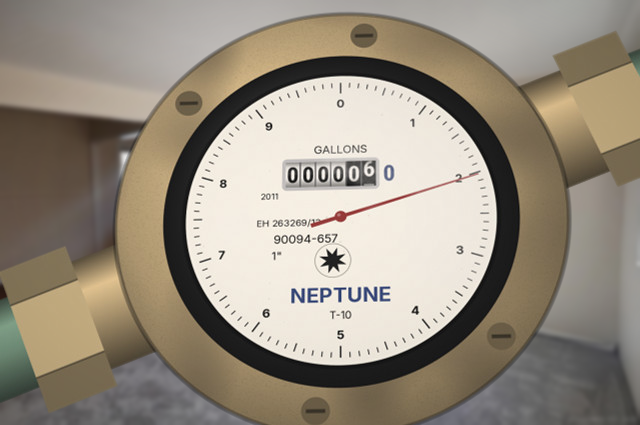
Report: 62.0; gal
